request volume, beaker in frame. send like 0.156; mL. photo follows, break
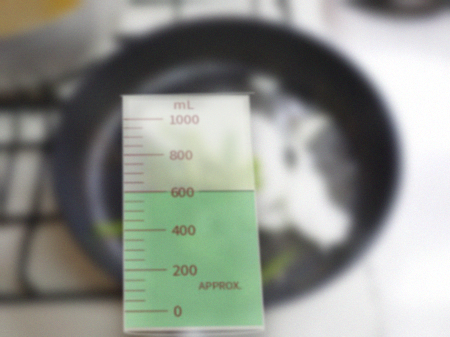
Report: 600; mL
